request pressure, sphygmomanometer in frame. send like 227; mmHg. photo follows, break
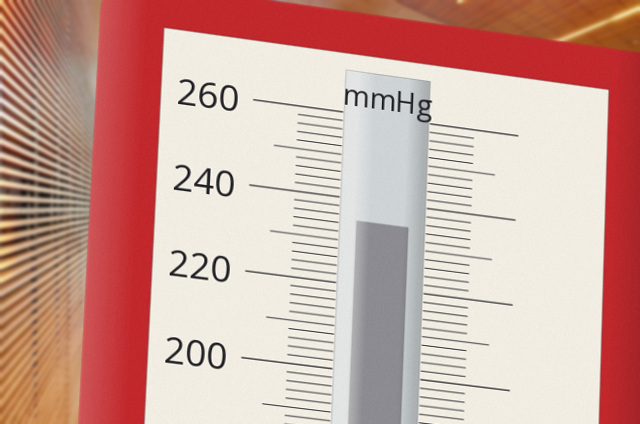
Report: 235; mmHg
